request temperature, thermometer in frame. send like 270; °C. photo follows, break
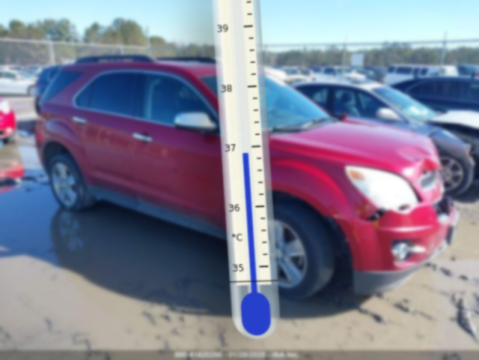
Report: 36.9; °C
